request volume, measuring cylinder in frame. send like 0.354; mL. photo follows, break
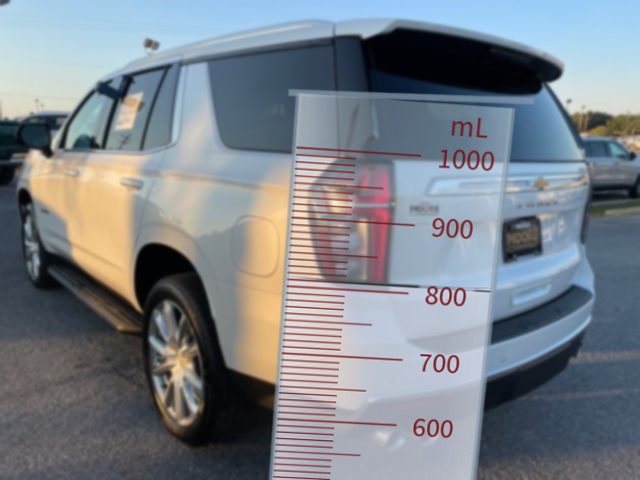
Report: 810; mL
